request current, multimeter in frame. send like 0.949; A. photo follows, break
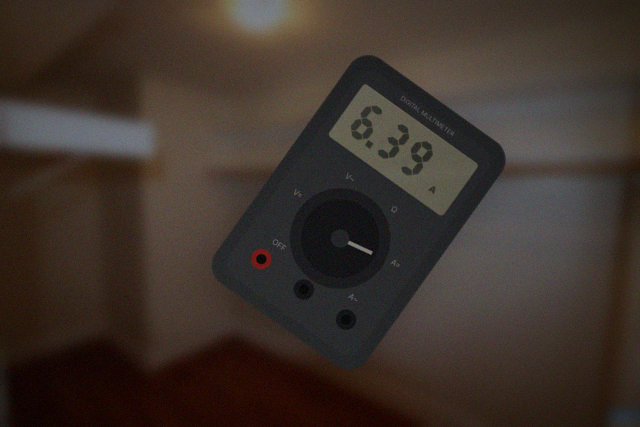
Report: 6.39; A
